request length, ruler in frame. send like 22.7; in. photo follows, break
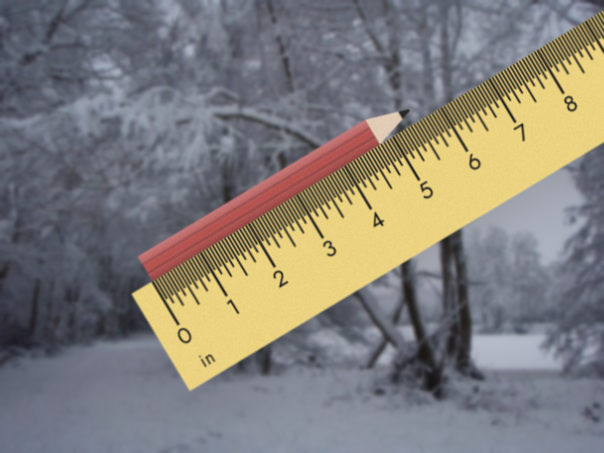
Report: 5.5; in
